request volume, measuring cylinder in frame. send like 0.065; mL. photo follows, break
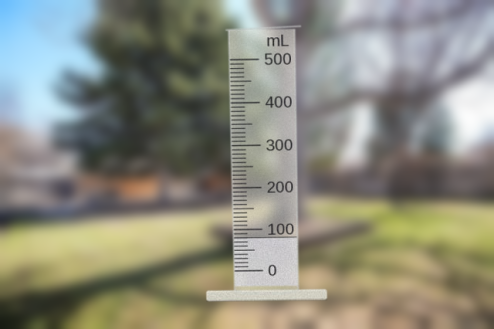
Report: 80; mL
